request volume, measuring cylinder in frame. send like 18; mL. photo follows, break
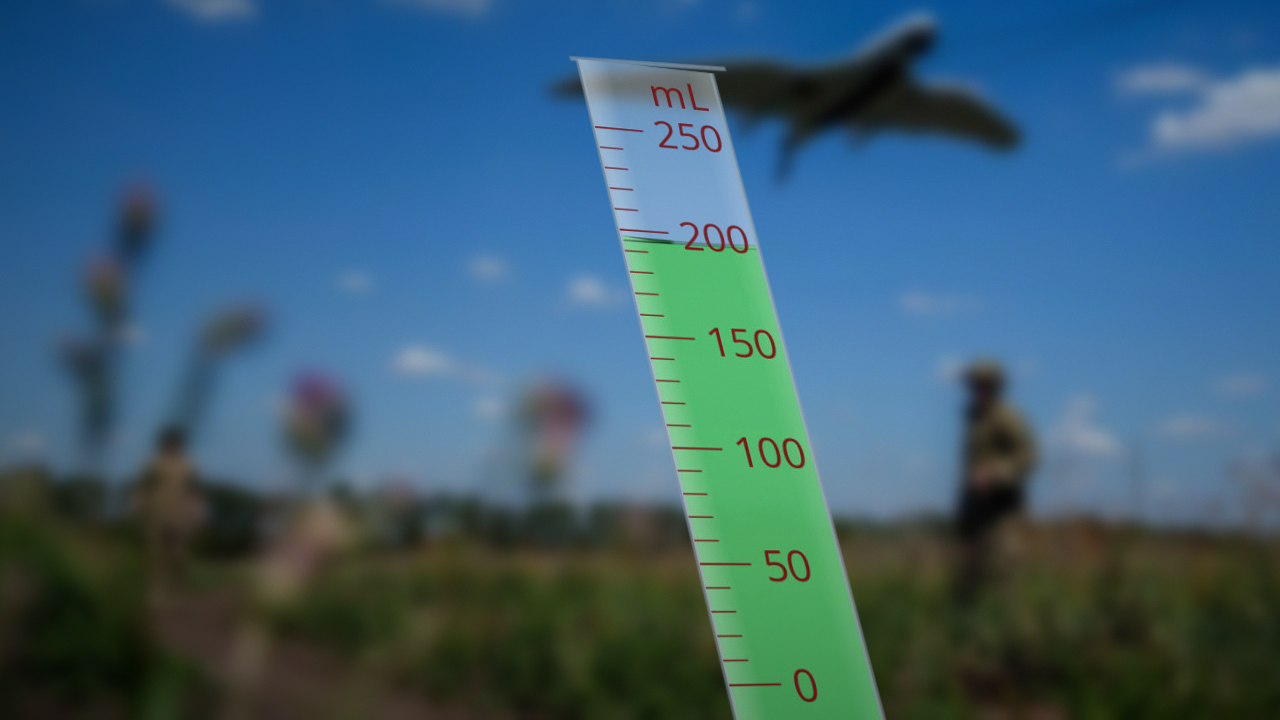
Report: 195; mL
